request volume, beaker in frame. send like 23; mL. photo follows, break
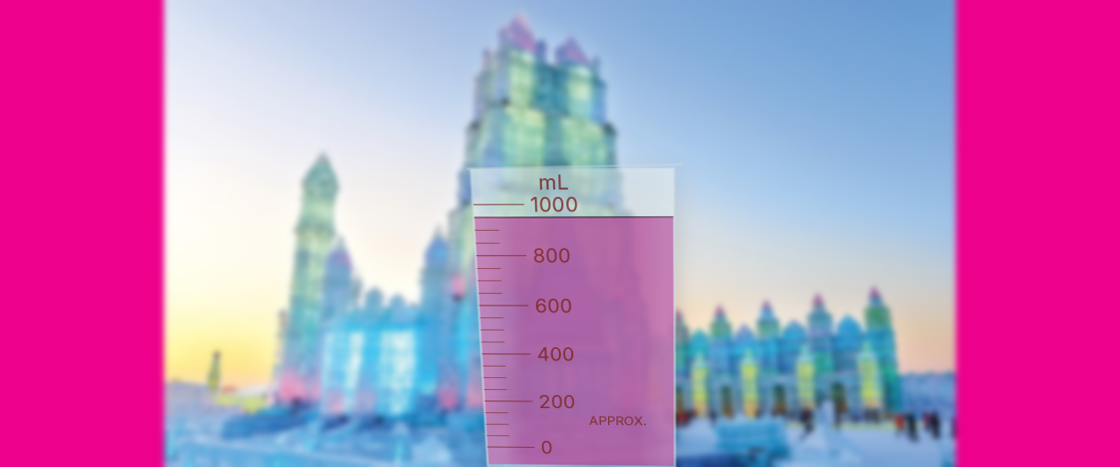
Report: 950; mL
